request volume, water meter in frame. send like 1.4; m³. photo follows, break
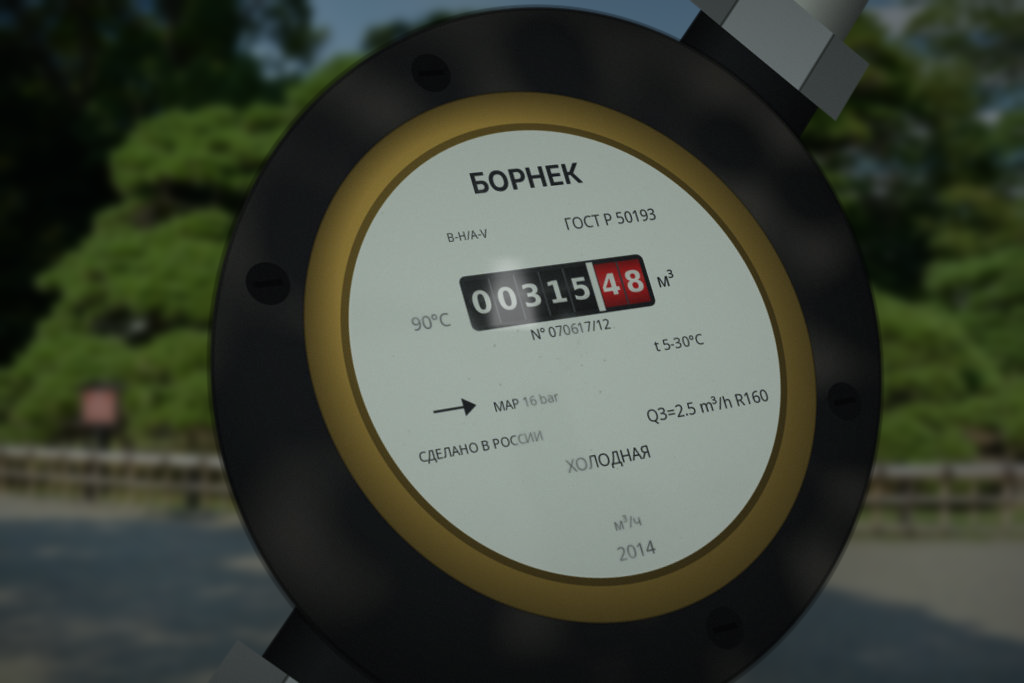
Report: 315.48; m³
